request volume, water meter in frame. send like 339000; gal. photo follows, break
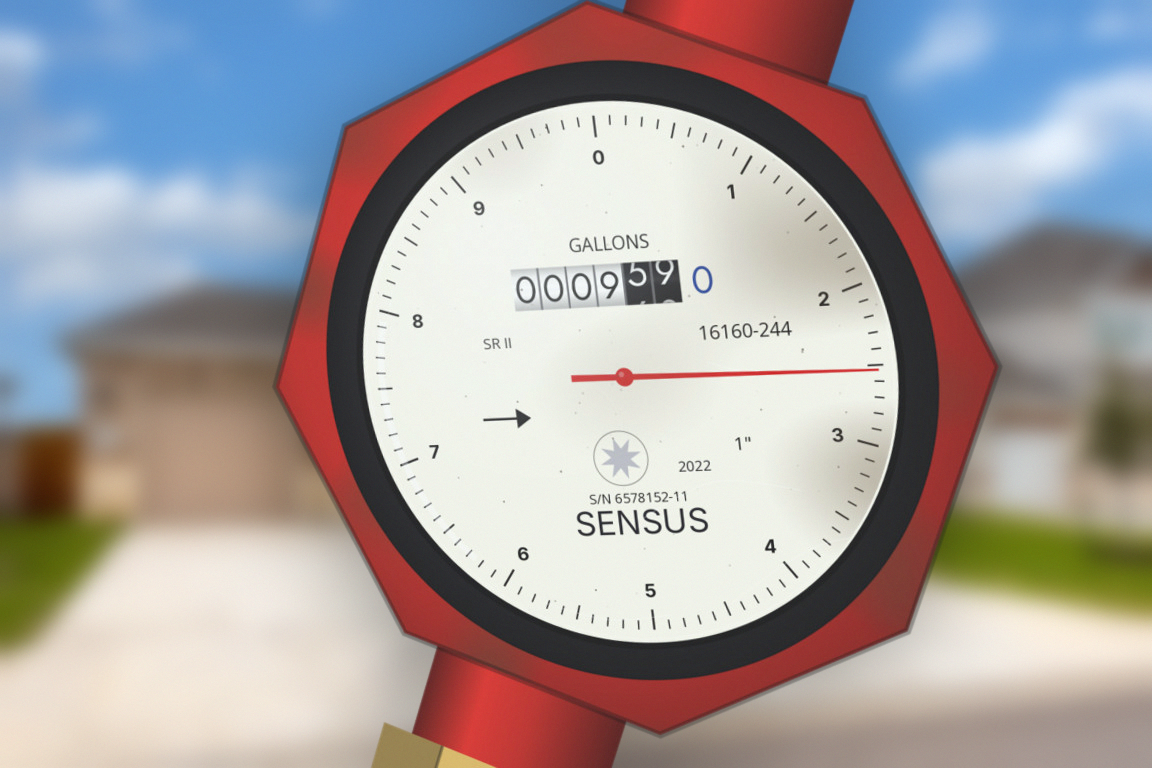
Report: 9592.5; gal
